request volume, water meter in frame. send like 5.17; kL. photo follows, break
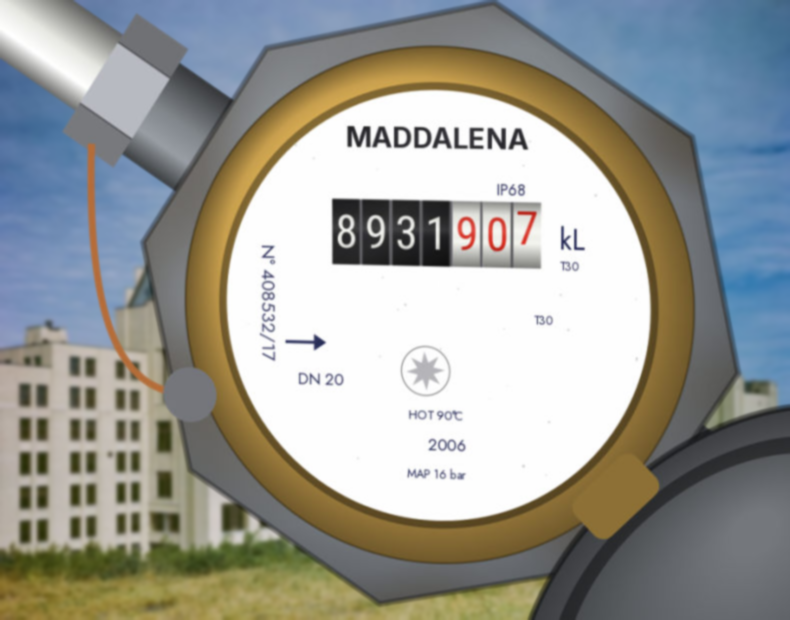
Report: 8931.907; kL
